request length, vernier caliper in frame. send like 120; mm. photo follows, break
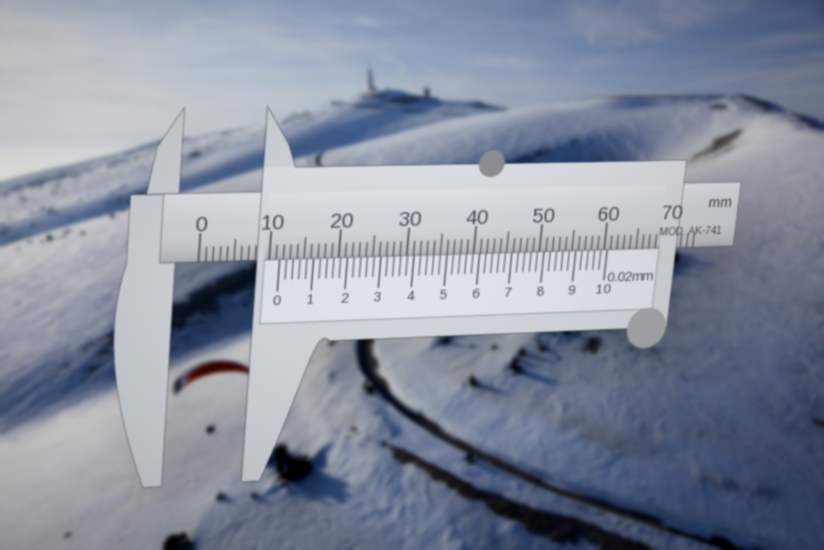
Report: 11.5; mm
